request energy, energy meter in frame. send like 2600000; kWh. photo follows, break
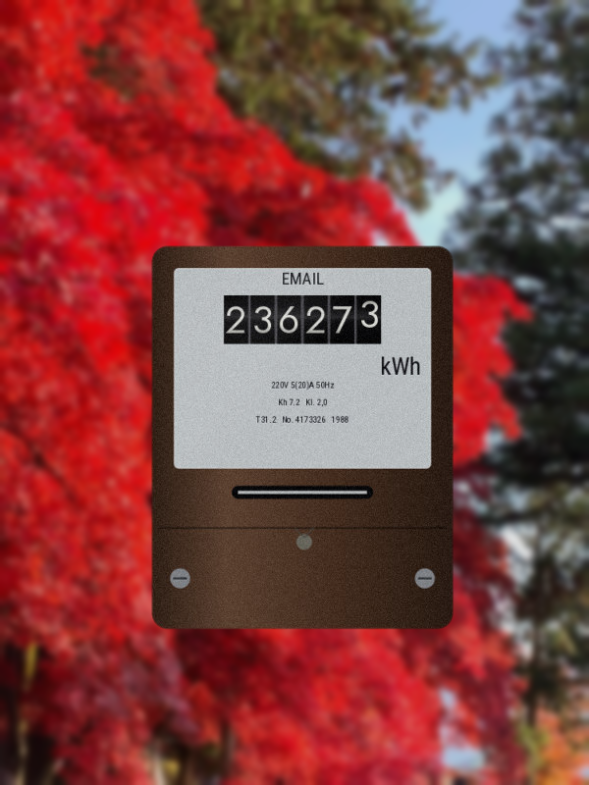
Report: 236273; kWh
